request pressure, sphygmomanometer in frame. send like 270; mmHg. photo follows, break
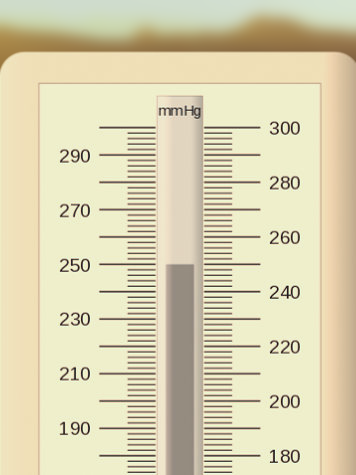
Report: 250; mmHg
